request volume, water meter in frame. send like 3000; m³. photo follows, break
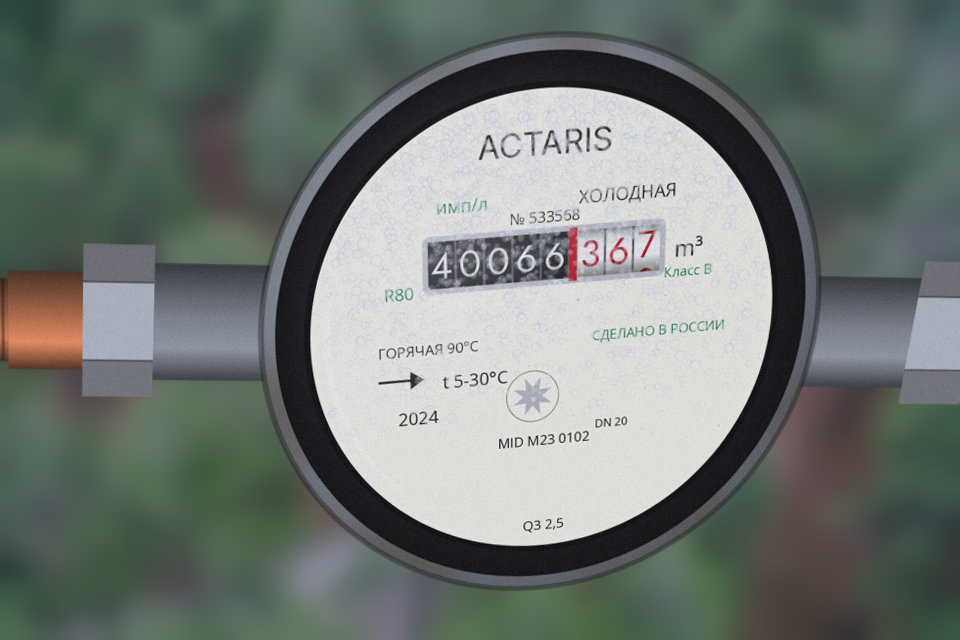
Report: 40066.367; m³
